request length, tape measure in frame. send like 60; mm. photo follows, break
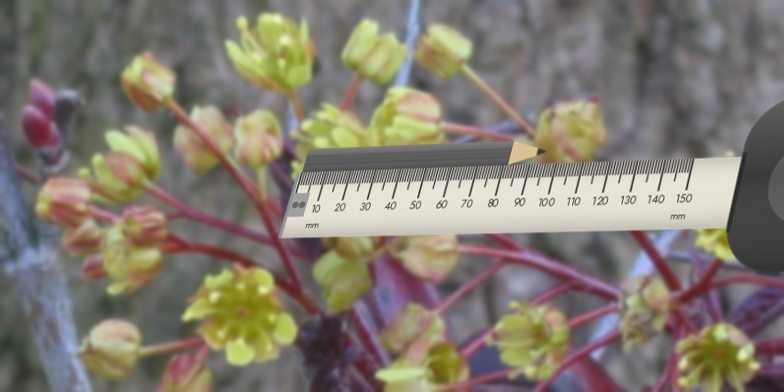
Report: 95; mm
